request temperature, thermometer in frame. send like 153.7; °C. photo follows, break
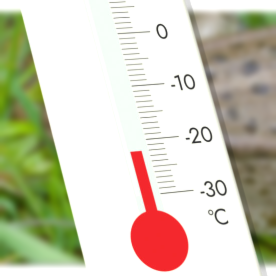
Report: -22; °C
